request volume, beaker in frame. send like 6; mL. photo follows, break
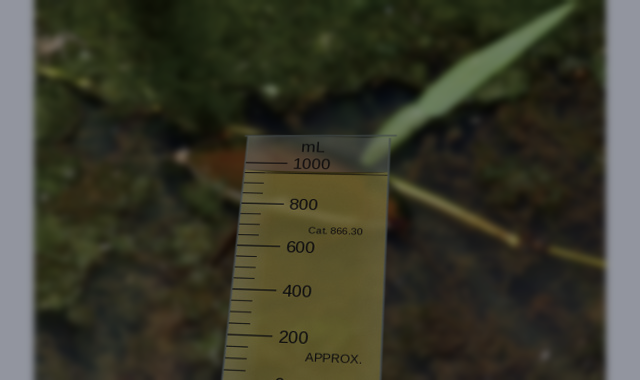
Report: 950; mL
